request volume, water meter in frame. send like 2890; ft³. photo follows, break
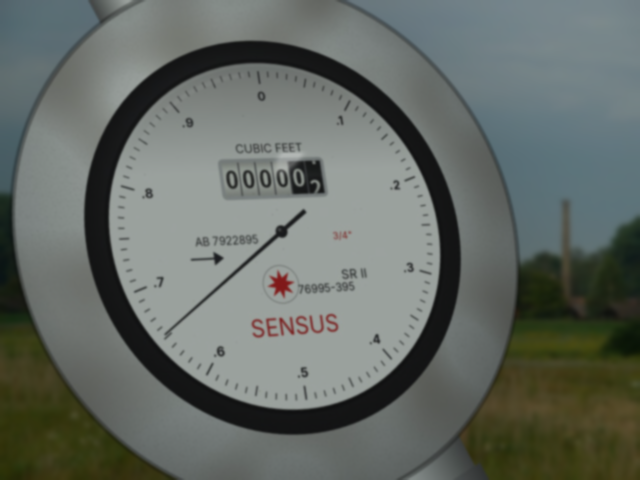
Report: 1.65; ft³
